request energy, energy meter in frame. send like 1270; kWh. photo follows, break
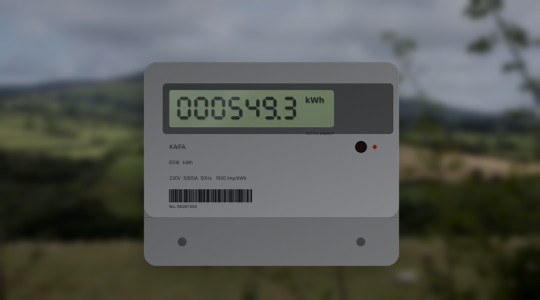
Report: 549.3; kWh
